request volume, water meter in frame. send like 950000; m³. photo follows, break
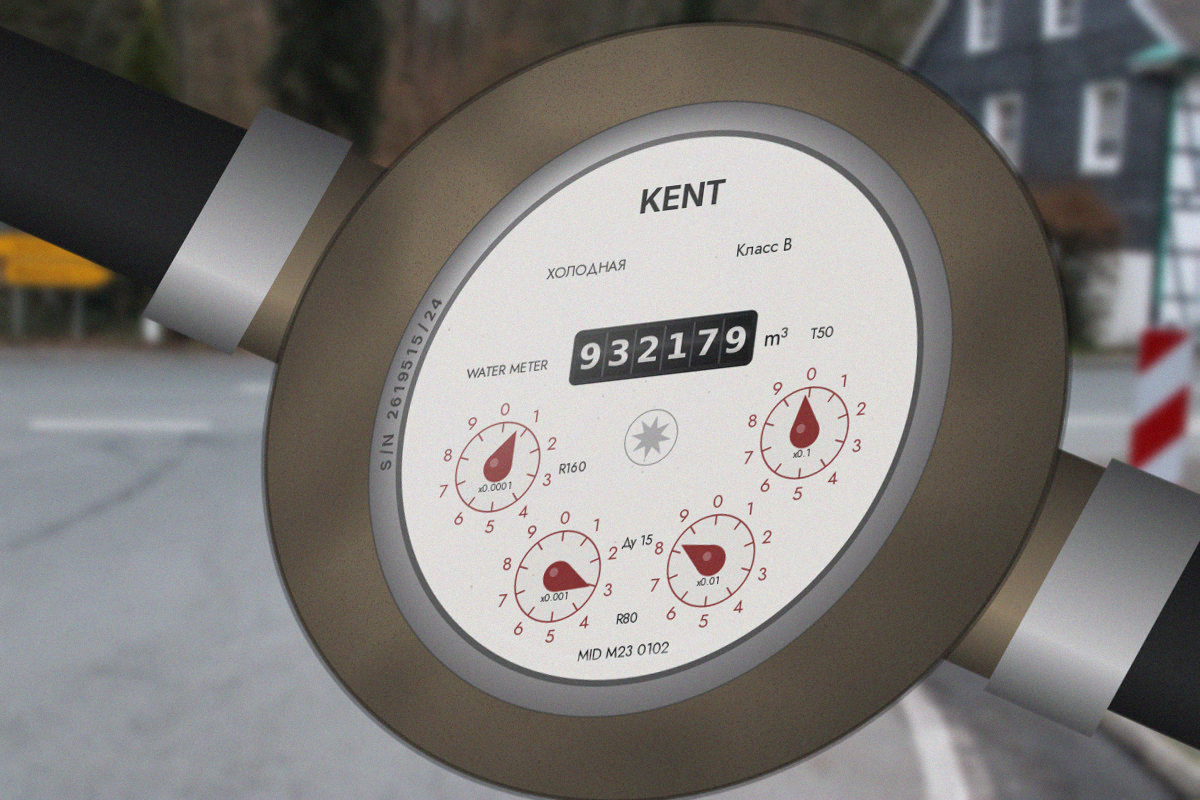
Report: 932178.9830; m³
